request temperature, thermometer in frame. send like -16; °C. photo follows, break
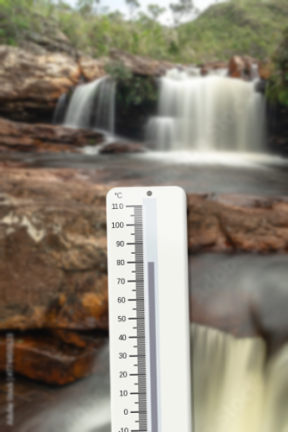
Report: 80; °C
